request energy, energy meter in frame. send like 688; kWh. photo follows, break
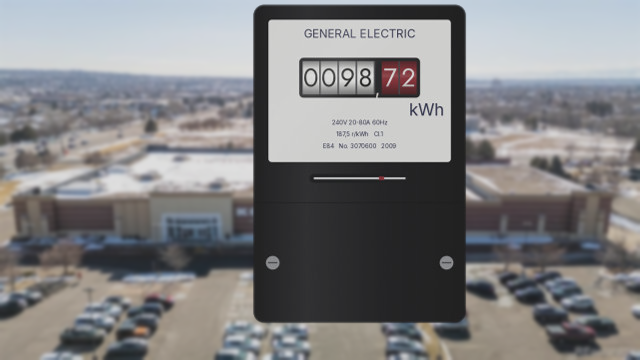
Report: 98.72; kWh
